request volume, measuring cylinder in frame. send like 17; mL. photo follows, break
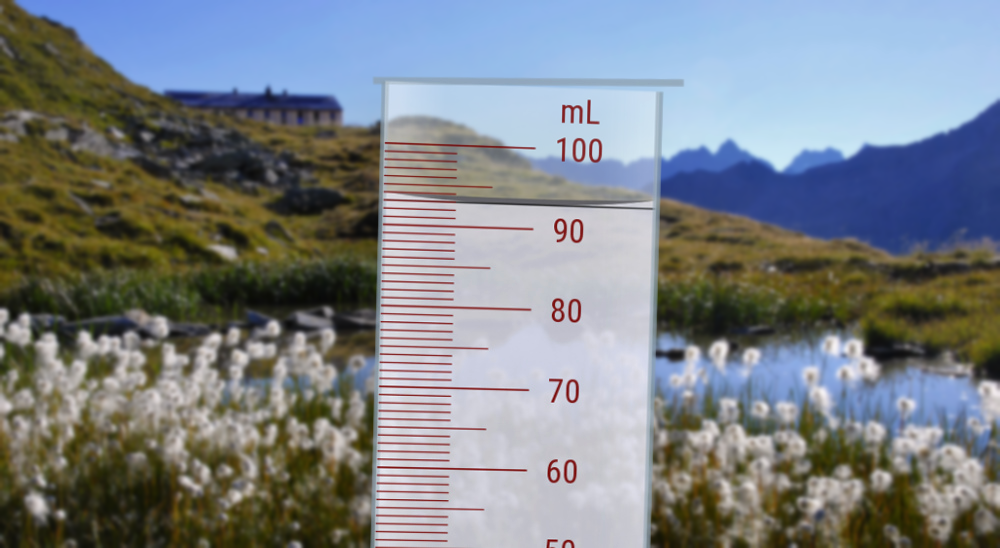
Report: 93; mL
